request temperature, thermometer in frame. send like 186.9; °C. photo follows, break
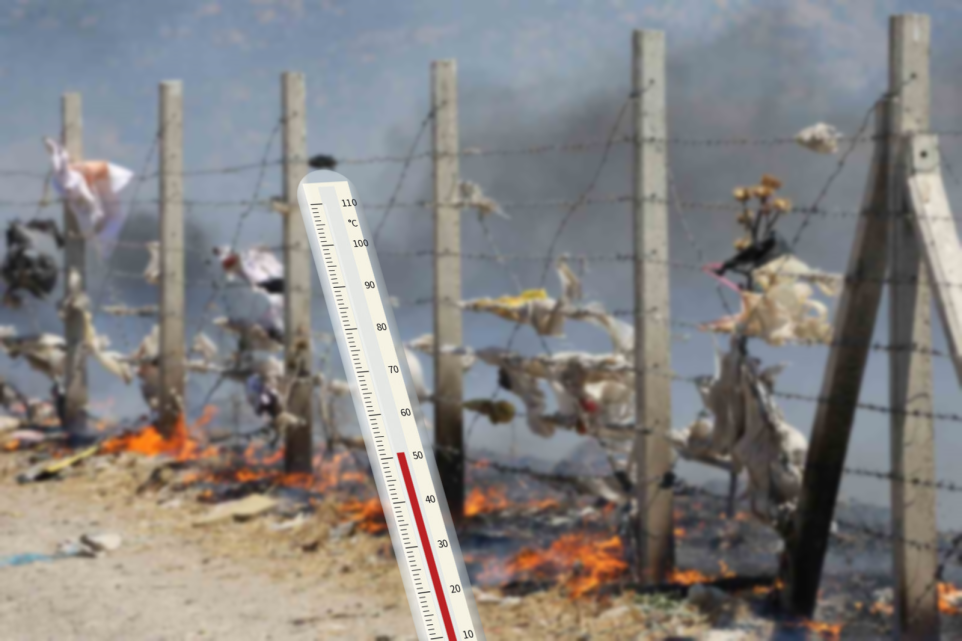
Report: 51; °C
